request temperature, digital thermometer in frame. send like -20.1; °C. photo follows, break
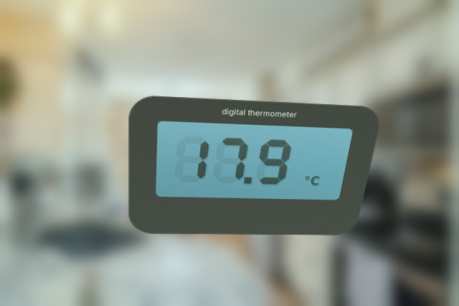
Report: 17.9; °C
